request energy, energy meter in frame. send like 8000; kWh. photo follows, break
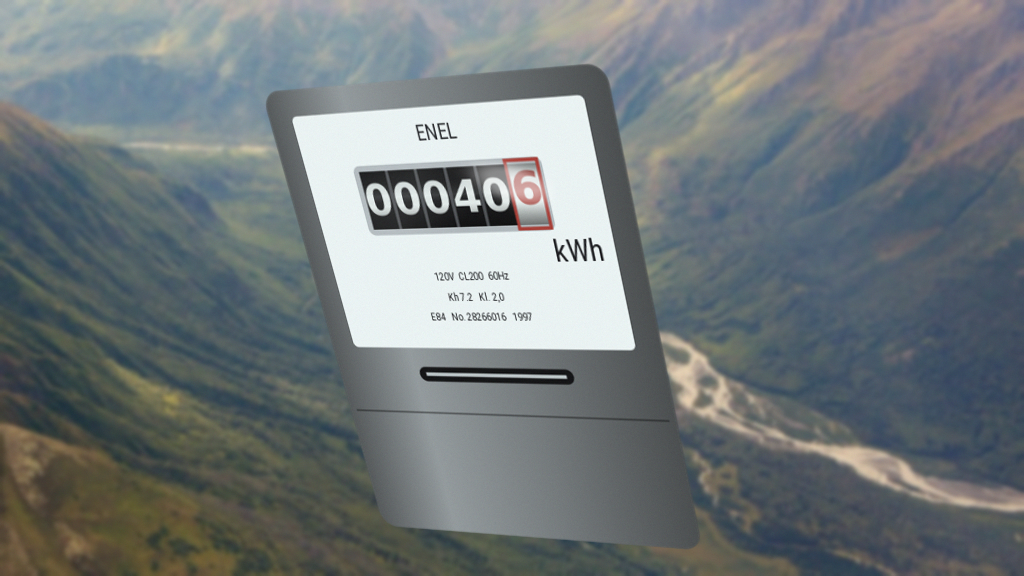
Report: 40.6; kWh
